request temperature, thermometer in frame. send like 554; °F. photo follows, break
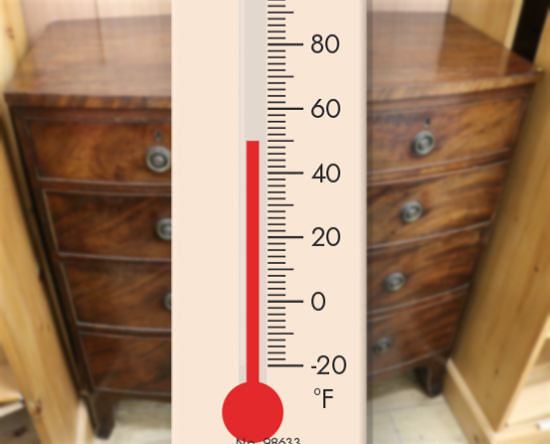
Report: 50; °F
